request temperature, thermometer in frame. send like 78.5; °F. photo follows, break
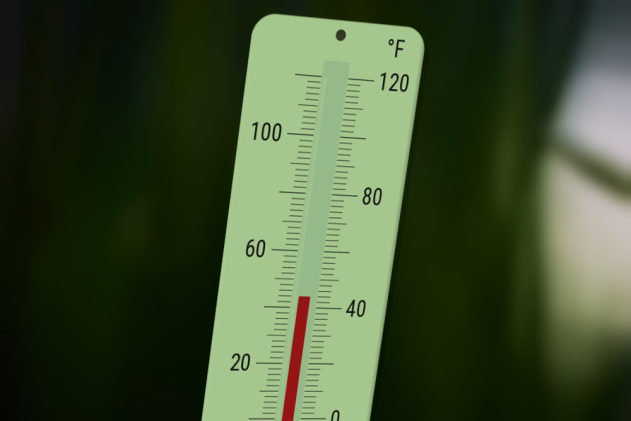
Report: 44; °F
